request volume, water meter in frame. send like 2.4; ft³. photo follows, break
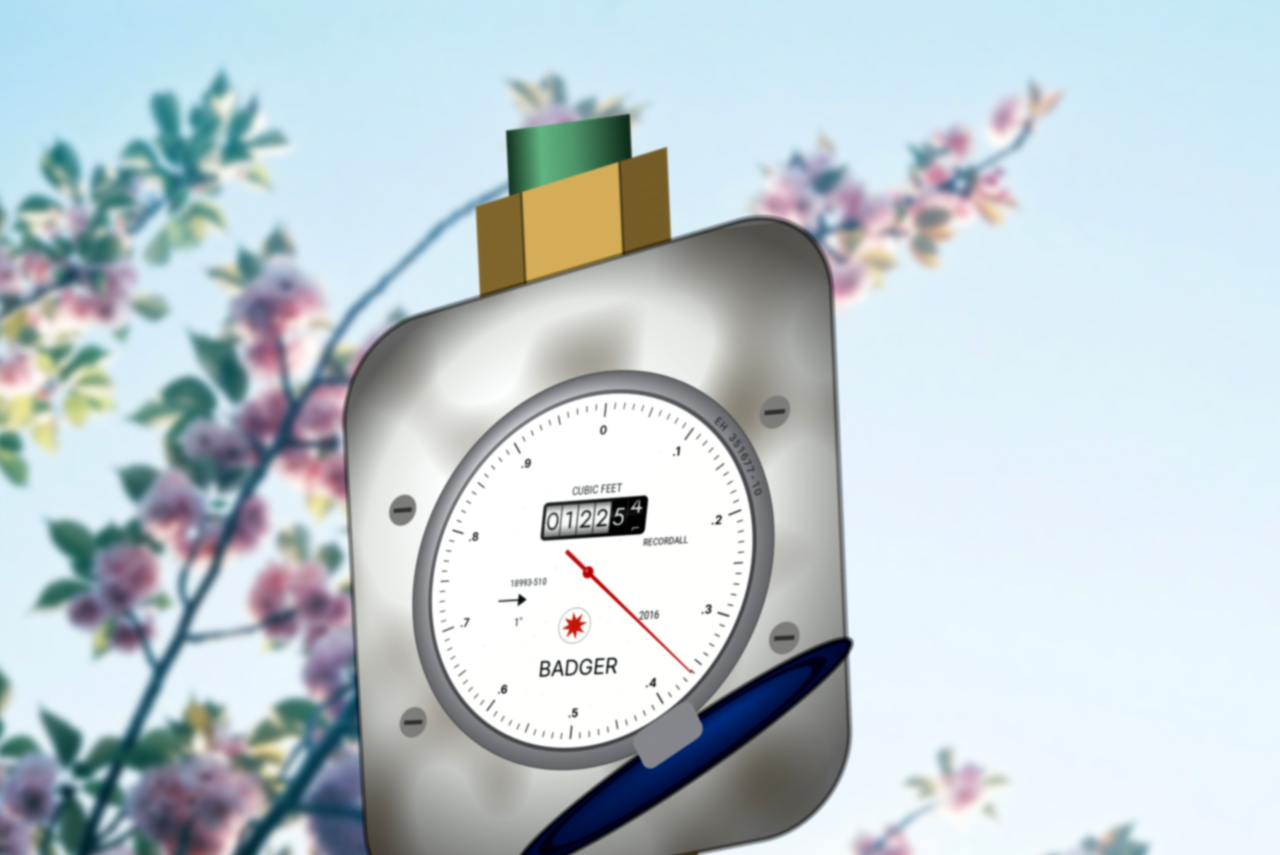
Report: 12254.36; ft³
